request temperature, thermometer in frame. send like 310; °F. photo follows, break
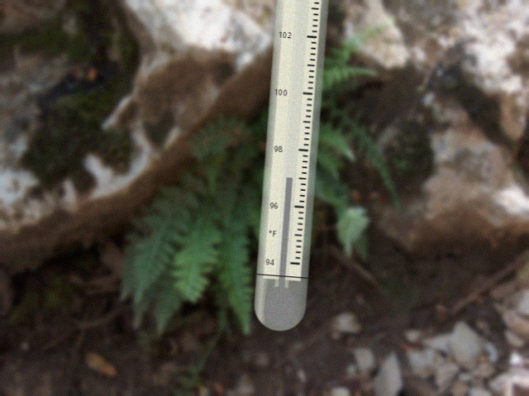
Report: 97; °F
